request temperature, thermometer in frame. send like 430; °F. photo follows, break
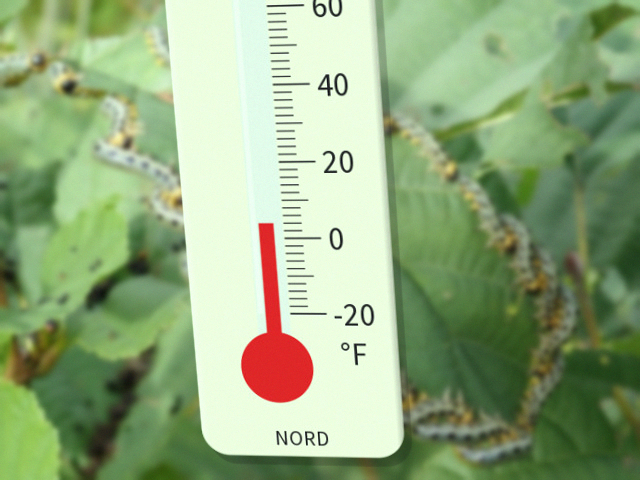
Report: 4; °F
